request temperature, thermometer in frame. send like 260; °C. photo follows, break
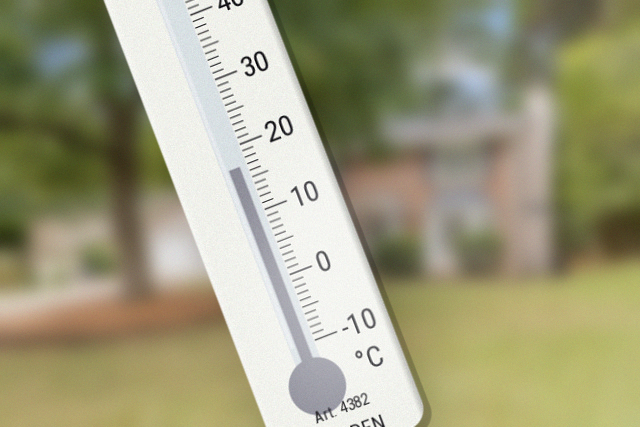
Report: 17; °C
